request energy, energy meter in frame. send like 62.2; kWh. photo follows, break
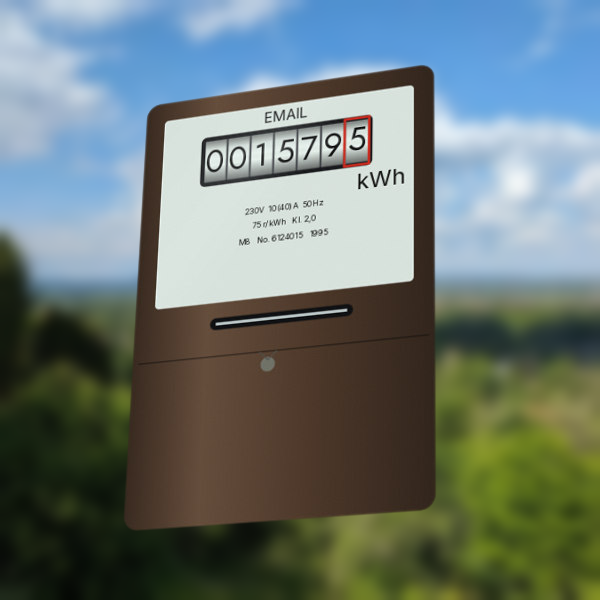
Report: 1579.5; kWh
